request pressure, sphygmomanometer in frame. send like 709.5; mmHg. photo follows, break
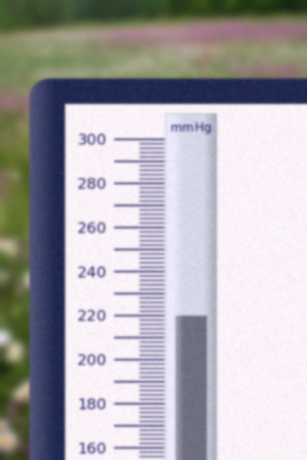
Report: 220; mmHg
